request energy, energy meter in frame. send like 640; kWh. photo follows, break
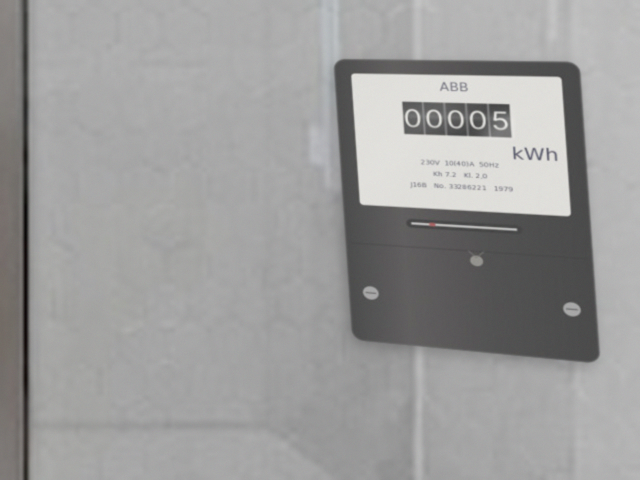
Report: 5; kWh
